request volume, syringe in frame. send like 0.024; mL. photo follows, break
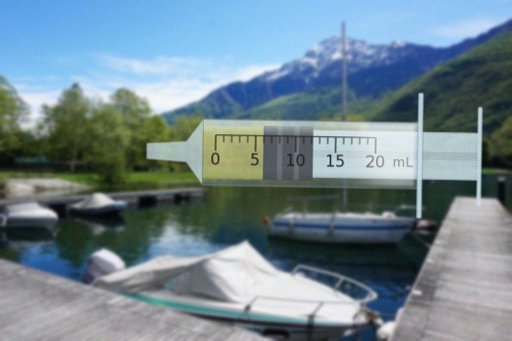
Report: 6; mL
